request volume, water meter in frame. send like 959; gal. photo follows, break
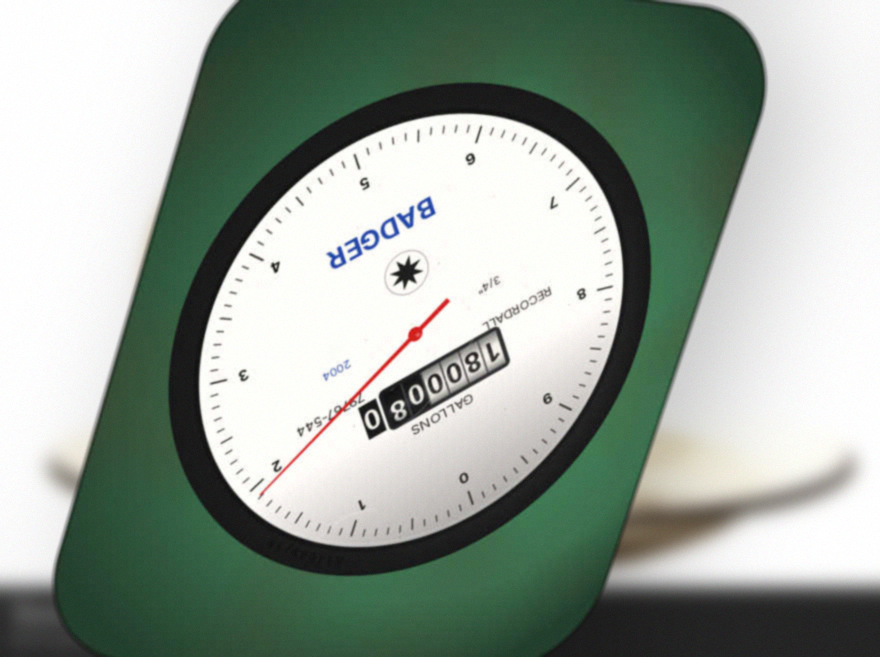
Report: 1800081.9; gal
